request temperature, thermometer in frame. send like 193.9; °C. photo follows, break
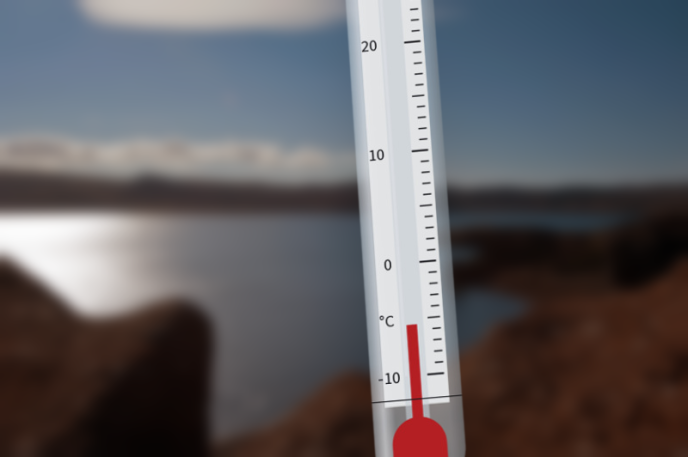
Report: -5.5; °C
